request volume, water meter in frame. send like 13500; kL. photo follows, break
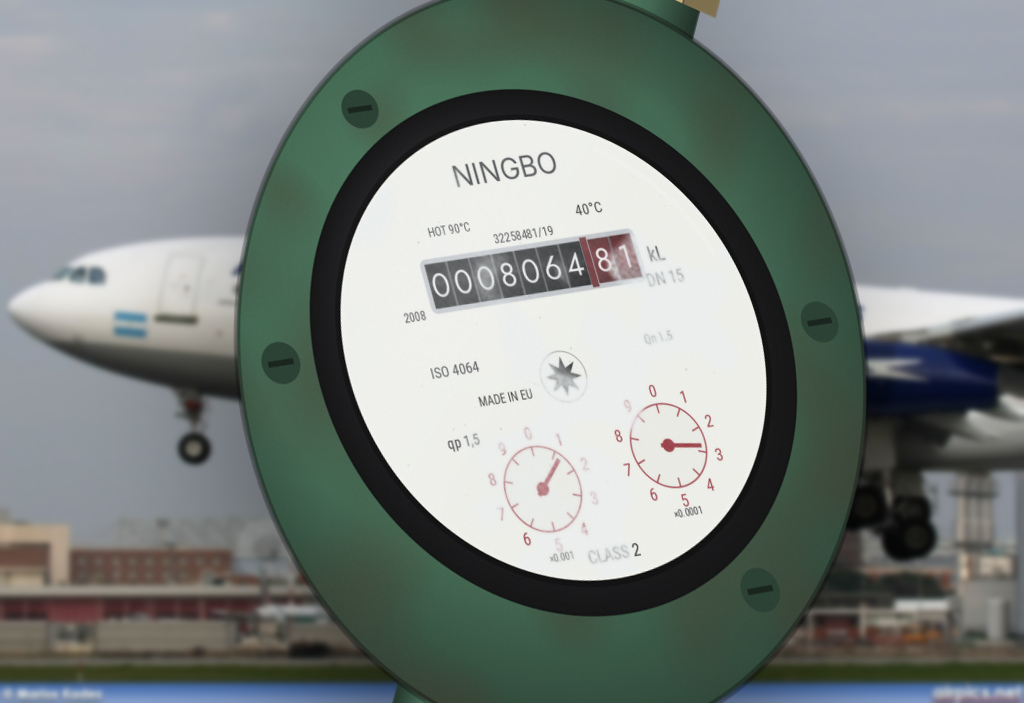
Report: 8064.8112; kL
